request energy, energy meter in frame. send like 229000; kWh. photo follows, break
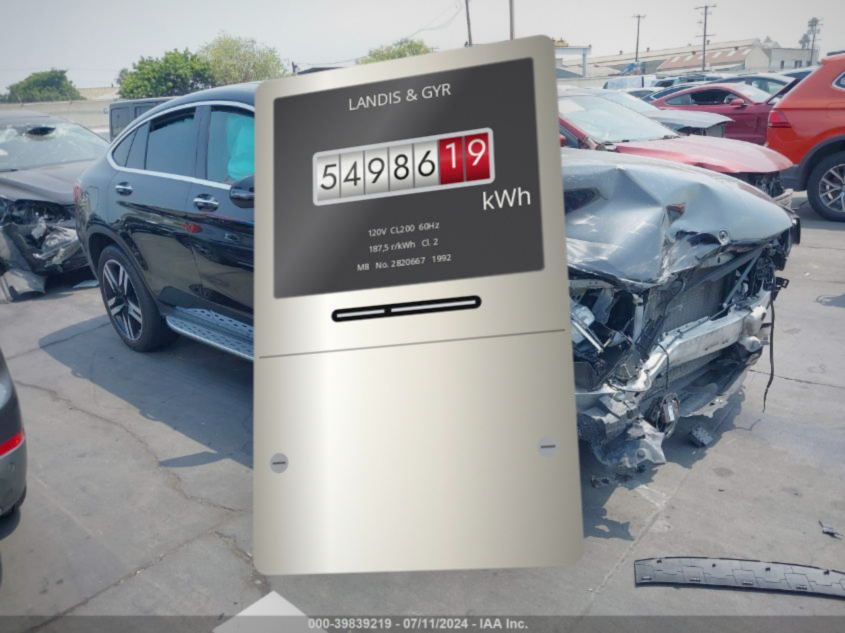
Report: 54986.19; kWh
